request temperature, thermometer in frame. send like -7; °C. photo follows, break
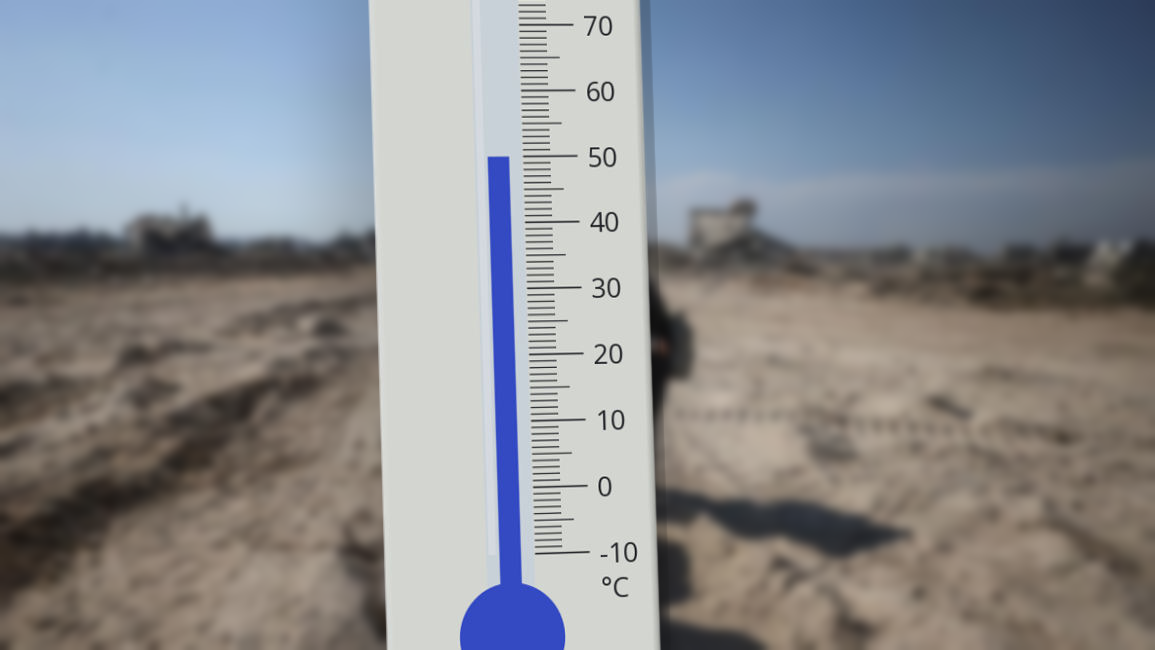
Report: 50; °C
